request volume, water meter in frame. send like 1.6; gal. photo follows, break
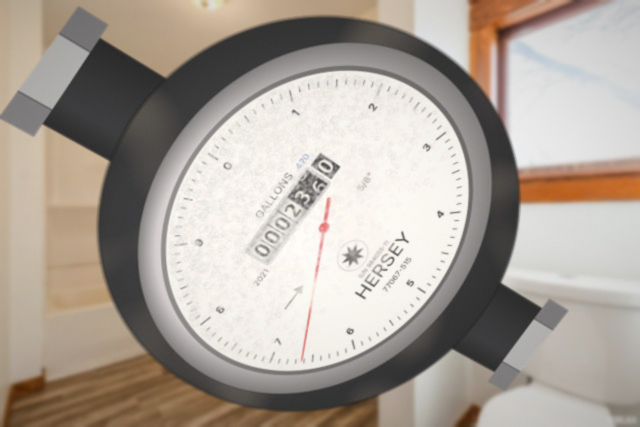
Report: 2356.6; gal
